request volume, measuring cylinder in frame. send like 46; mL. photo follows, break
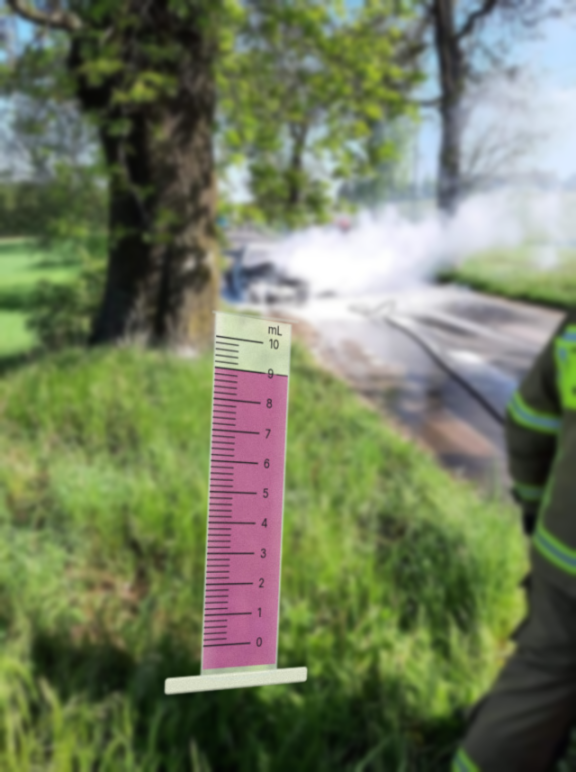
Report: 9; mL
